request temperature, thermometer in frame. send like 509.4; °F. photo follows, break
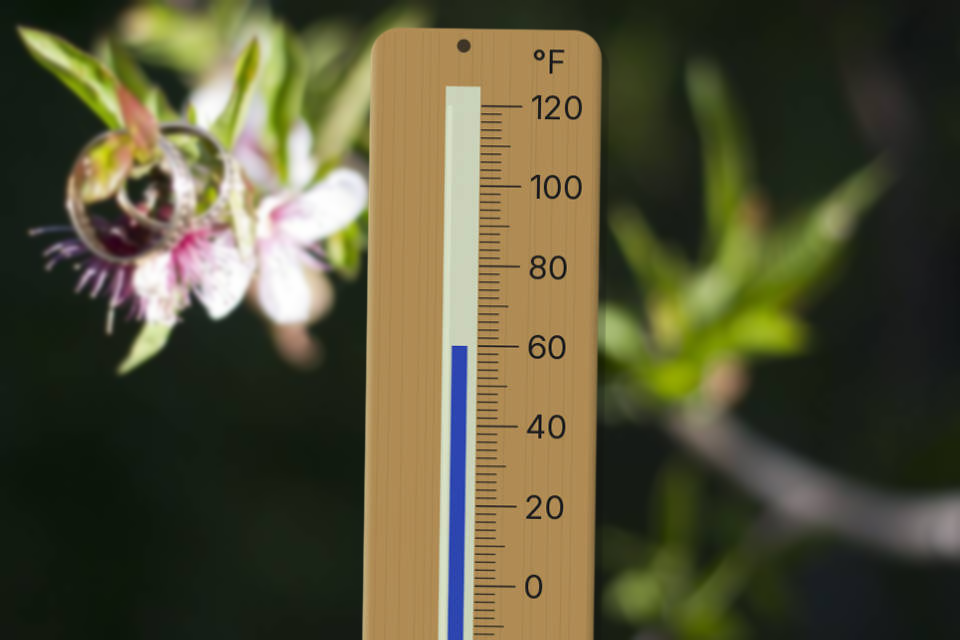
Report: 60; °F
